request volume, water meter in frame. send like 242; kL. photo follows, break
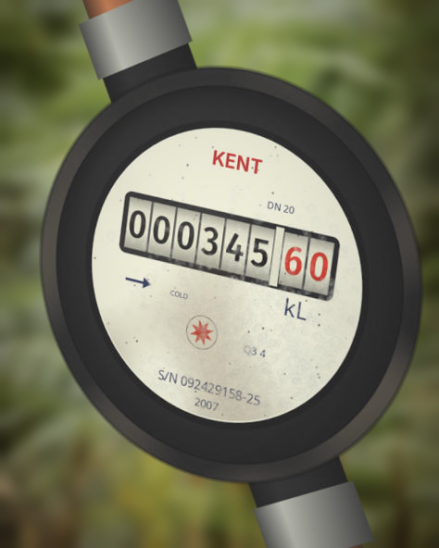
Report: 345.60; kL
